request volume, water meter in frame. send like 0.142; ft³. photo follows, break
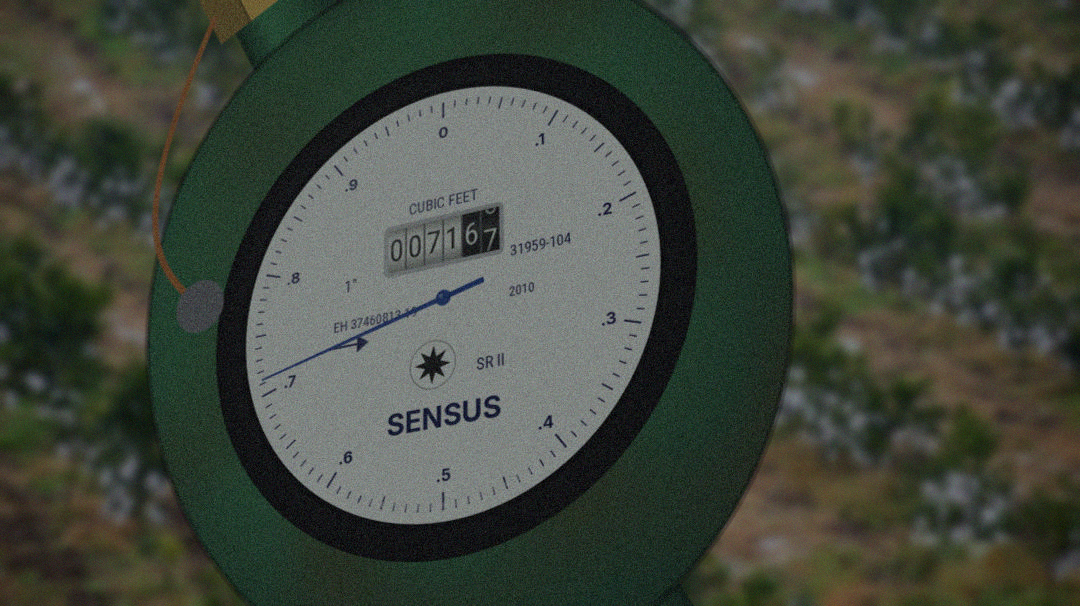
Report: 7166.71; ft³
